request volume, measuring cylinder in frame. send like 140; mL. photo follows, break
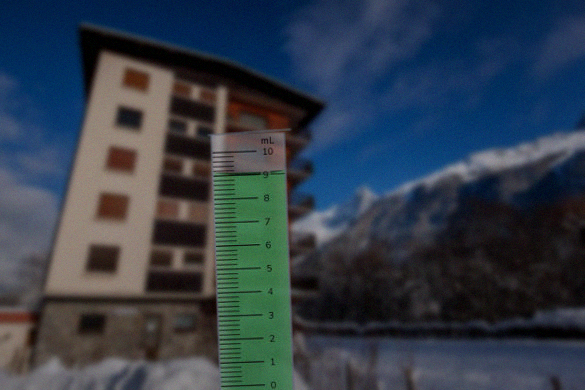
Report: 9; mL
